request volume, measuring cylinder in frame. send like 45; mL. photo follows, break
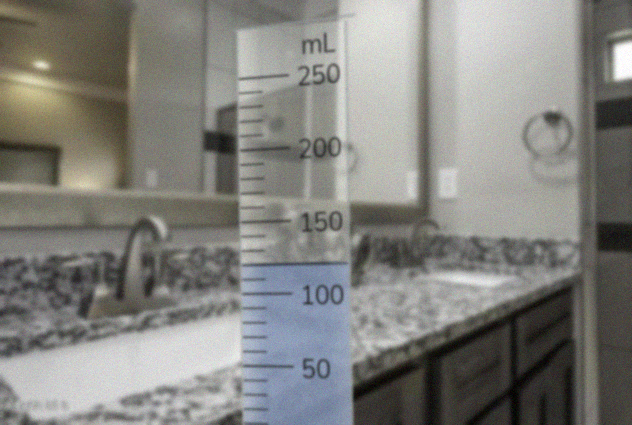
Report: 120; mL
